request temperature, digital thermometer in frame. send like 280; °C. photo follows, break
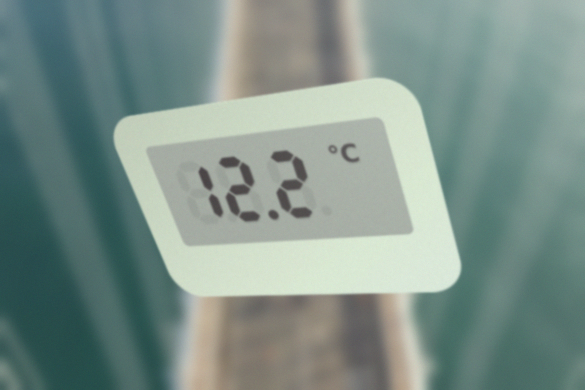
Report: 12.2; °C
